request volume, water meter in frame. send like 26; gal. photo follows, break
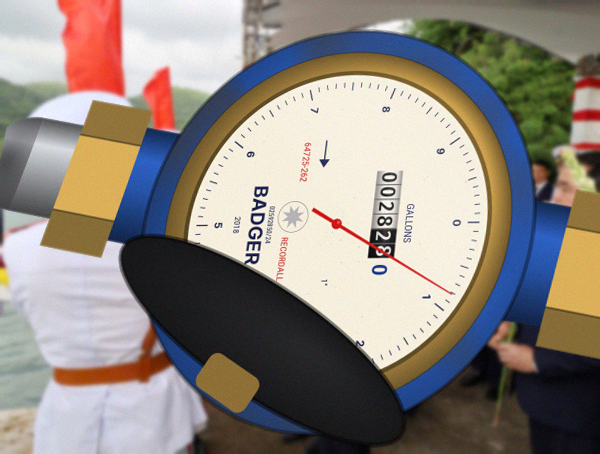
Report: 28280.8; gal
